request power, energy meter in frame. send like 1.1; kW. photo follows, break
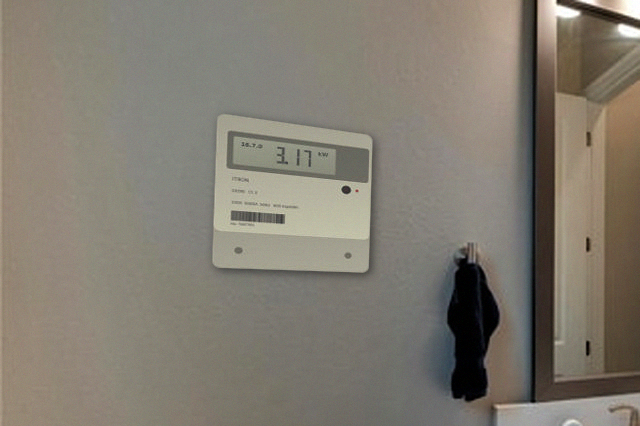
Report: 3.17; kW
